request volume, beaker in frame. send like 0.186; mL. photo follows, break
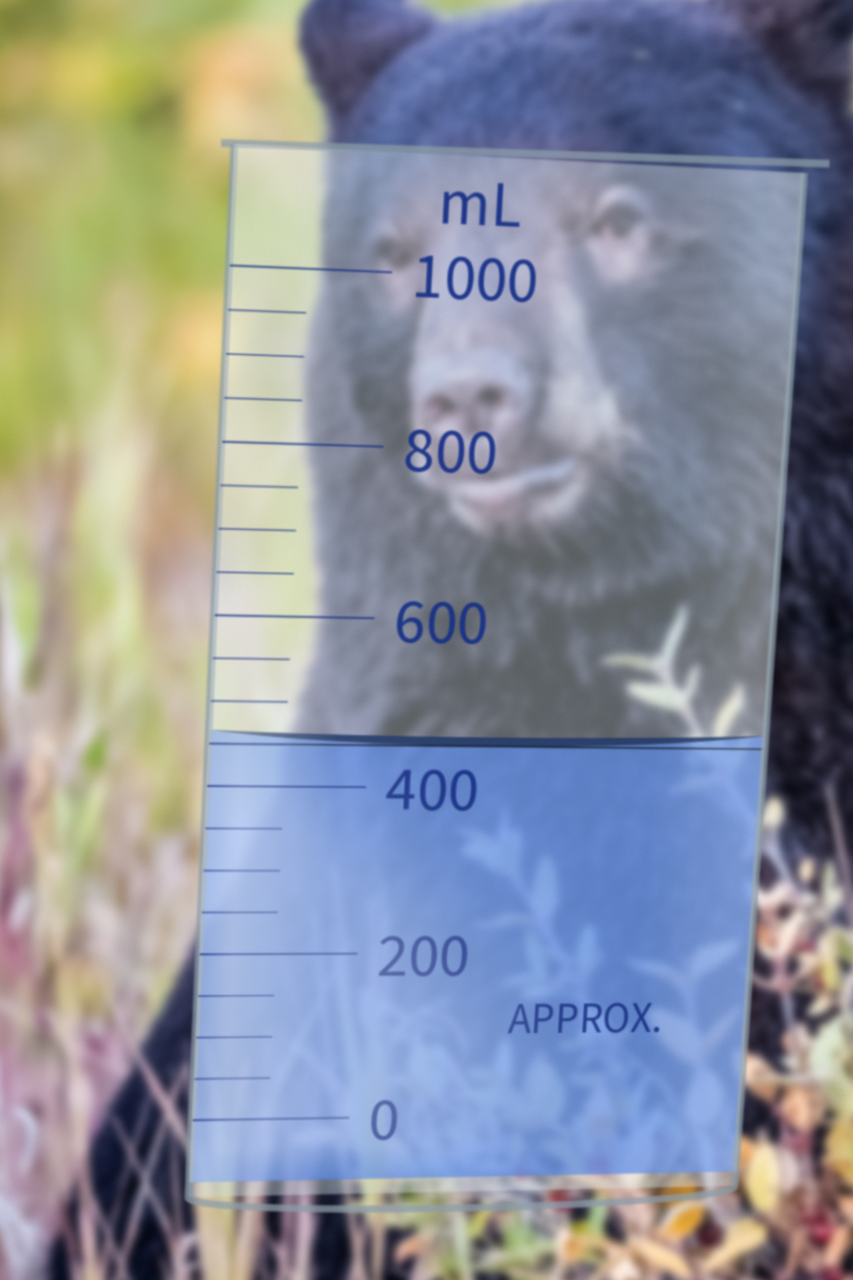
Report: 450; mL
